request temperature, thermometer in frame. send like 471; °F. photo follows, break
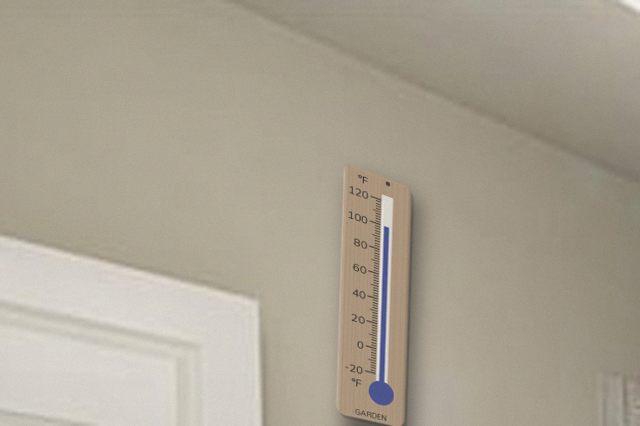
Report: 100; °F
